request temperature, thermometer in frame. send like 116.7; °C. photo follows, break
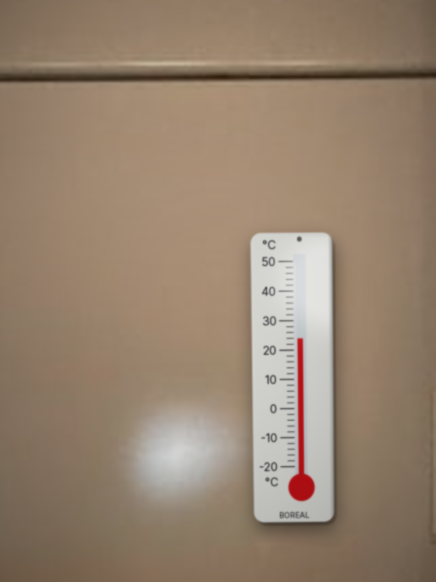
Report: 24; °C
